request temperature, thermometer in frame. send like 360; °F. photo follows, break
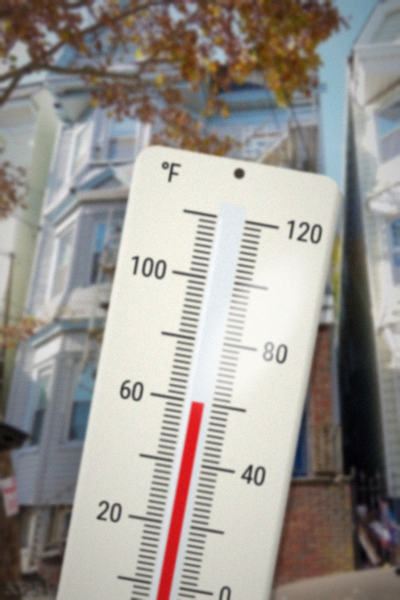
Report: 60; °F
